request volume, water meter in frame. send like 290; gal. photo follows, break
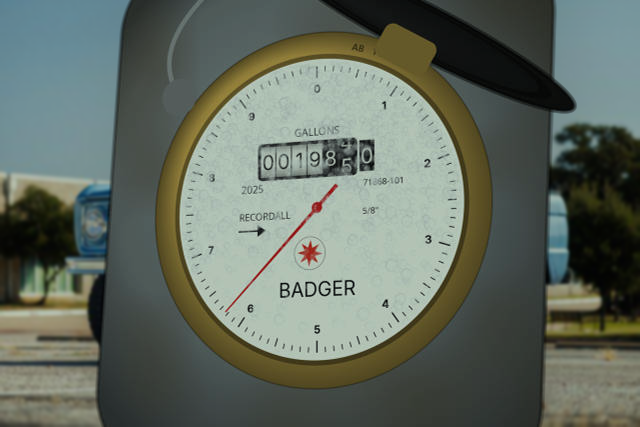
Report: 19846.2; gal
